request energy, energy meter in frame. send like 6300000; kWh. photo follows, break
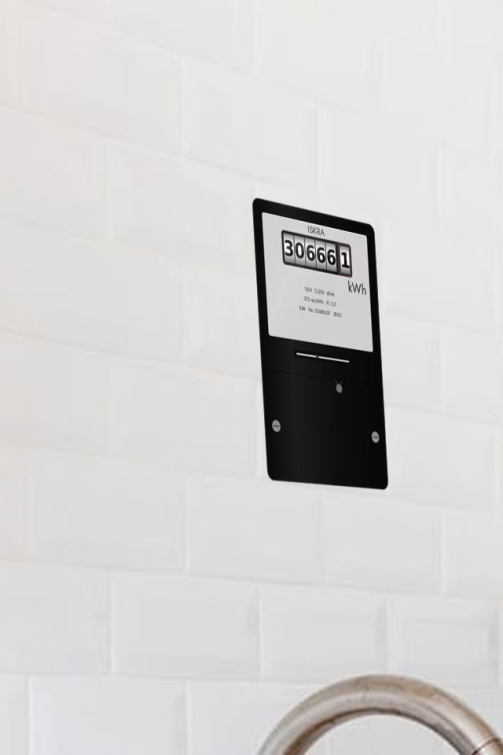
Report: 30666.1; kWh
